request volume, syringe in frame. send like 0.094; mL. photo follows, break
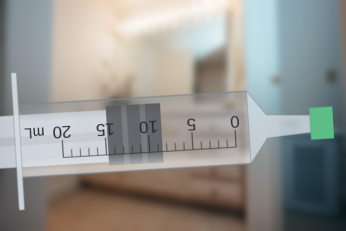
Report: 8.5; mL
